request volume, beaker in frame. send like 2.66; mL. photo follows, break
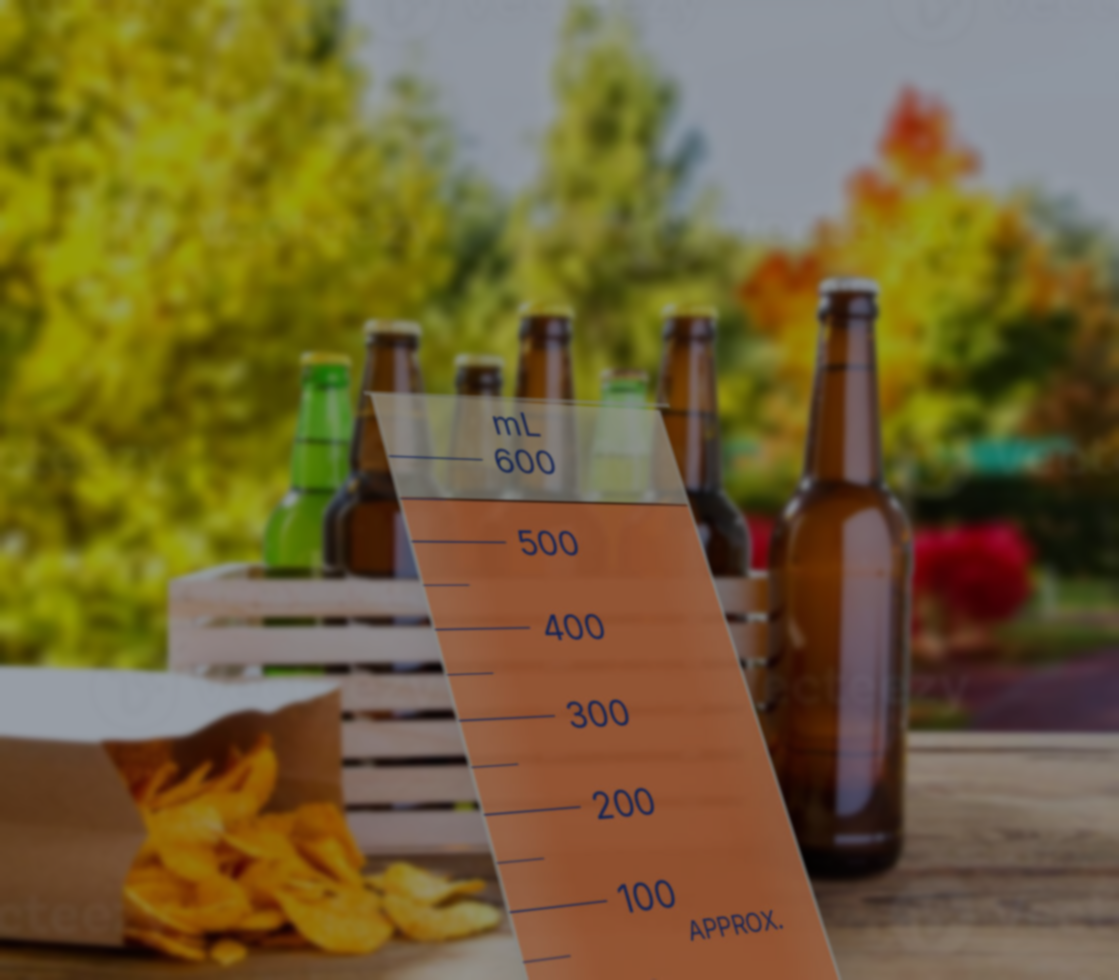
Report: 550; mL
